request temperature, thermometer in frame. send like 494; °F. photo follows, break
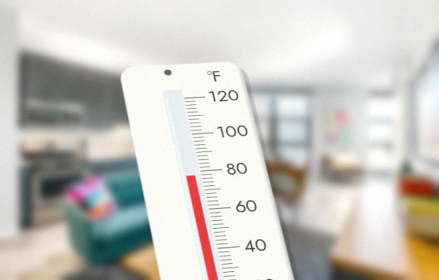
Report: 78; °F
